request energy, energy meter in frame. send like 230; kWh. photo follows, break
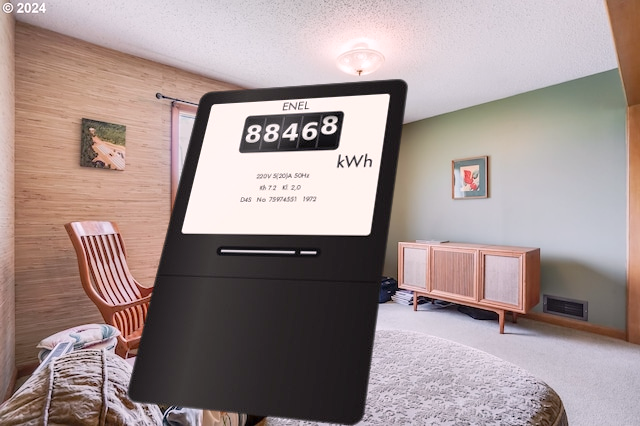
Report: 88468; kWh
